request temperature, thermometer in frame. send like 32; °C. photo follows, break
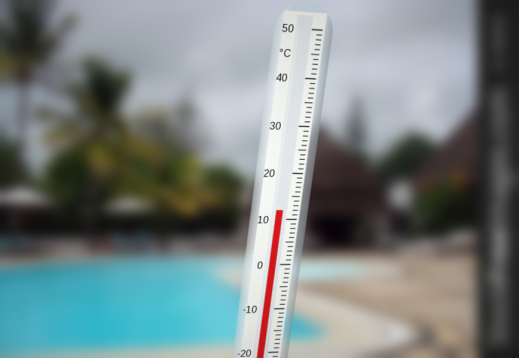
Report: 12; °C
